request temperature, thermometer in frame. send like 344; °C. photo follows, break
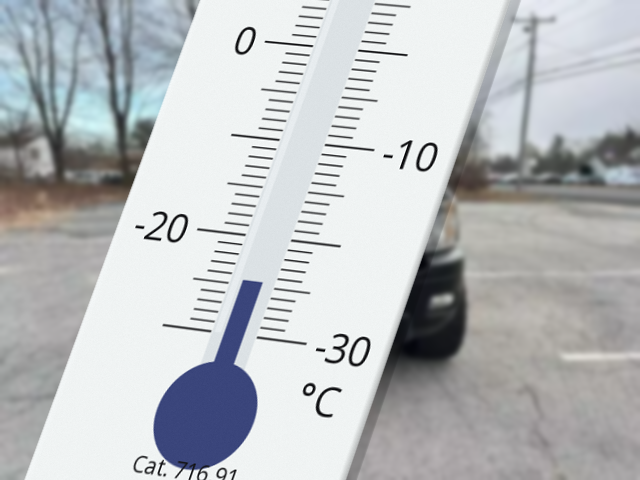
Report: -24.5; °C
